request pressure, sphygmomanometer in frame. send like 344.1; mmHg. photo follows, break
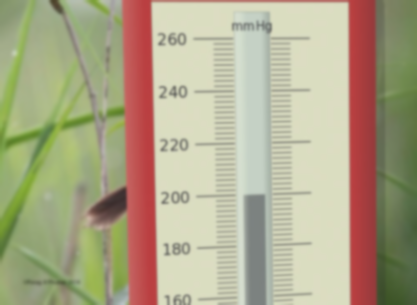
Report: 200; mmHg
